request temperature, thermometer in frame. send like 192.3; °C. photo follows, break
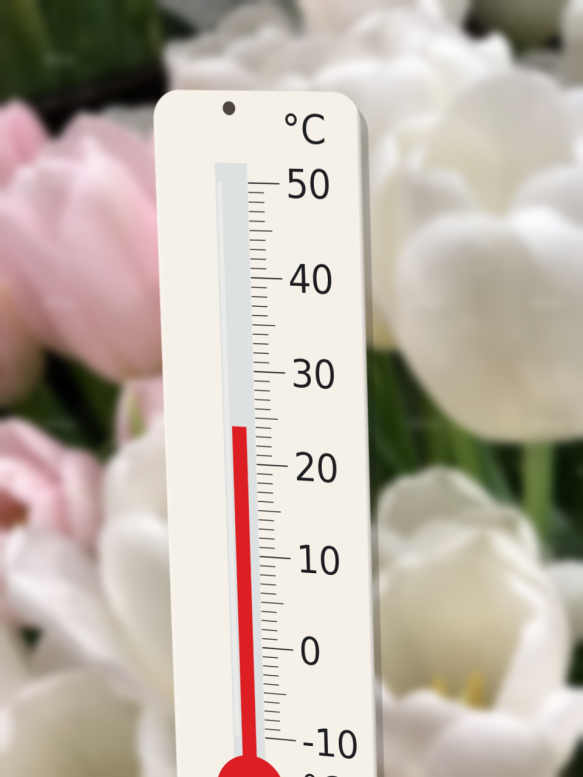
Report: 24; °C
